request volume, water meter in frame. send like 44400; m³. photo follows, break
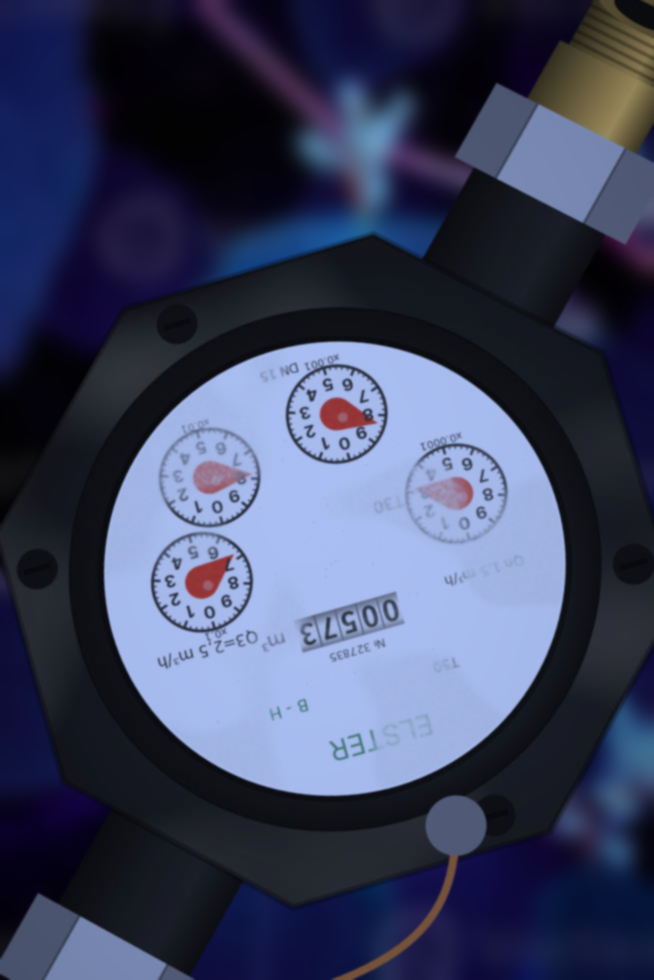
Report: 573.6783; m³
